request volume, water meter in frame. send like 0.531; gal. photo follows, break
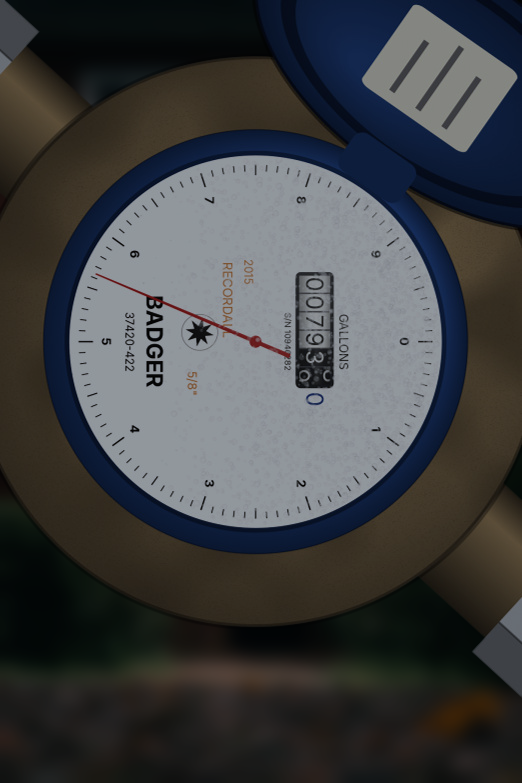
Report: 79385.6; gal
